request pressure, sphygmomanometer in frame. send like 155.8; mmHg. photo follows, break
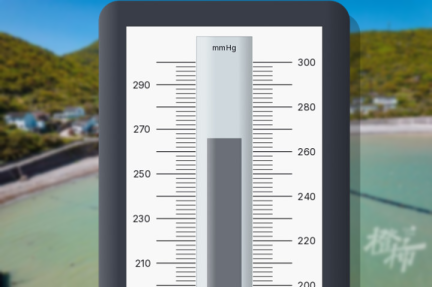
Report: 266; mmHg
